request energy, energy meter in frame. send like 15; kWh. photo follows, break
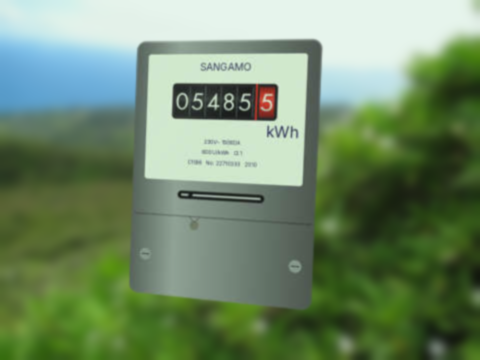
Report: 5485.5; kWh
